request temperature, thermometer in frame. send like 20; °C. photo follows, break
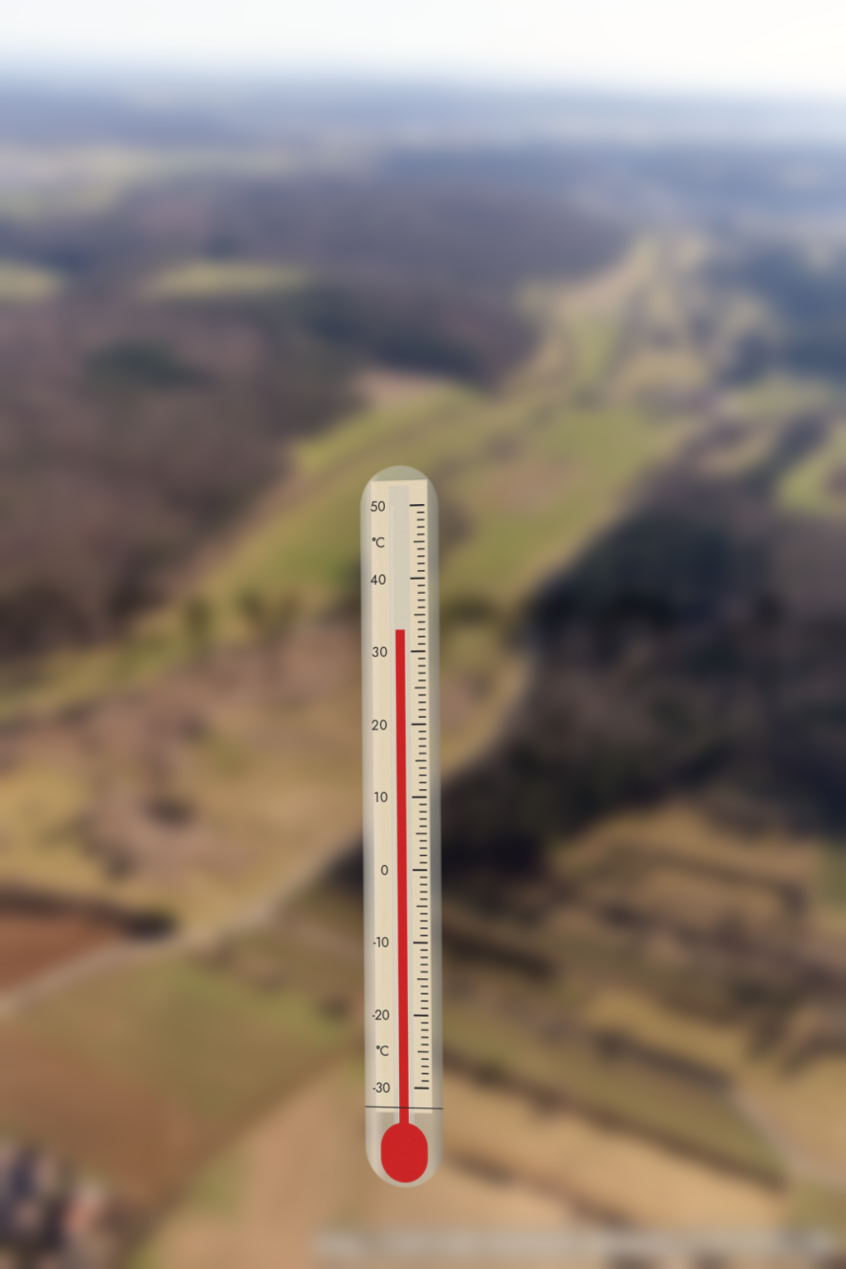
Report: 33; °C
